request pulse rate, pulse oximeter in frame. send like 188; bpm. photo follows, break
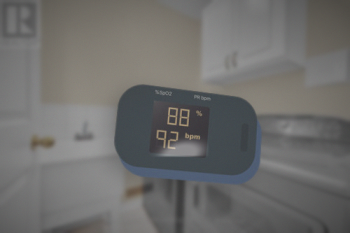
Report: 92; bpm
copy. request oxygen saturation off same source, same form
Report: 88; %
